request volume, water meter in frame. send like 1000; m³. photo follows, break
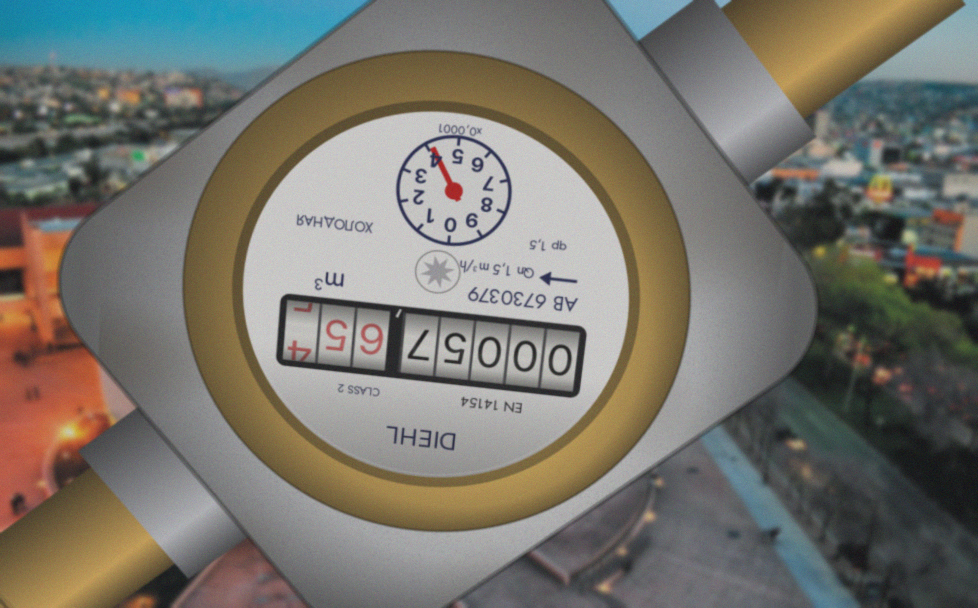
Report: 57.6544; m³
